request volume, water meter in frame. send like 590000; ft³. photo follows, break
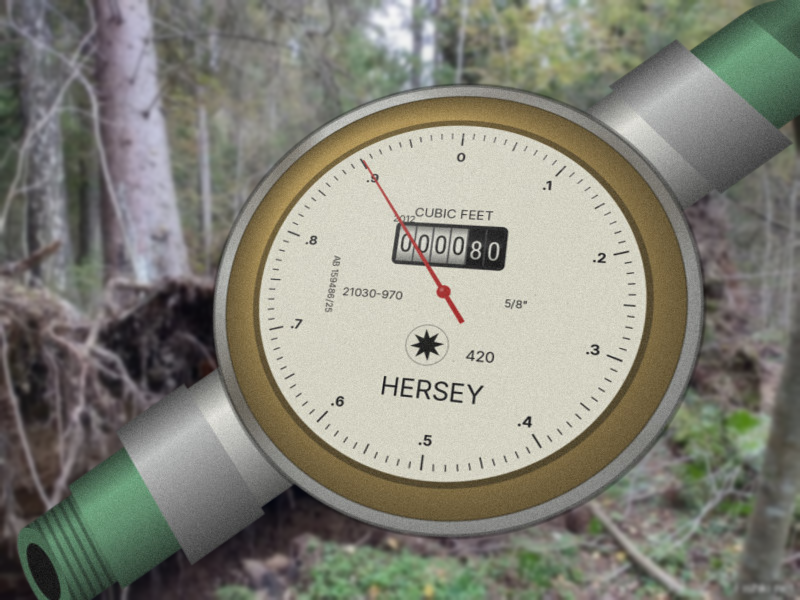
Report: 79.90; ft³
